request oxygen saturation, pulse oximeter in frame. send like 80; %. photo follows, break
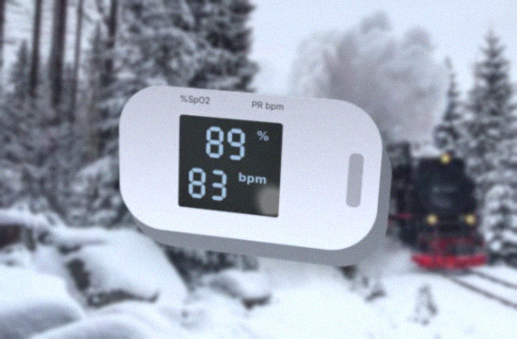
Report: 89; %
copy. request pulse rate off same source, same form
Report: 83; bpm
